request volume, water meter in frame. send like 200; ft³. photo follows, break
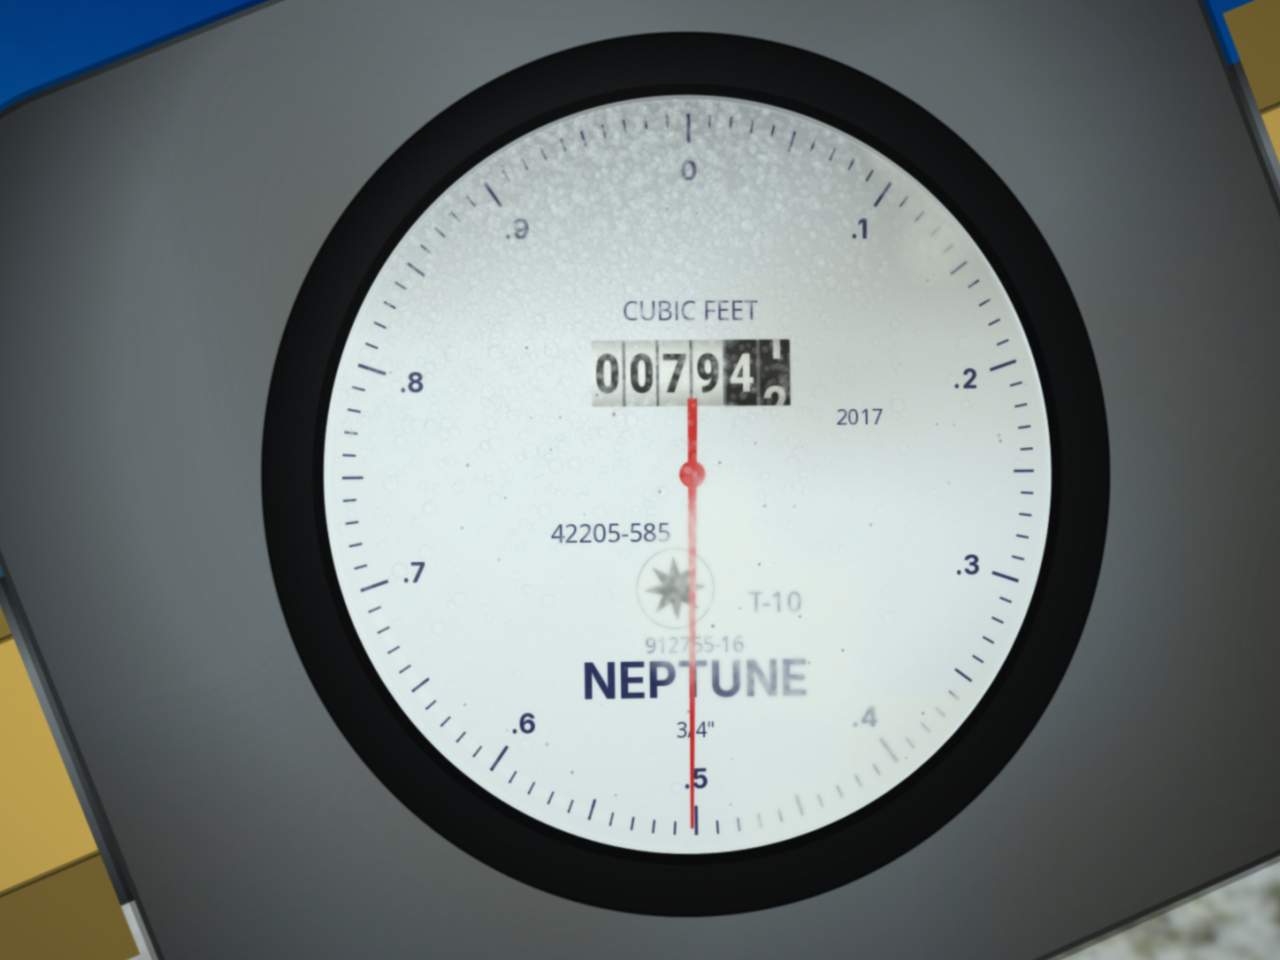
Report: 7941.50; ft³
